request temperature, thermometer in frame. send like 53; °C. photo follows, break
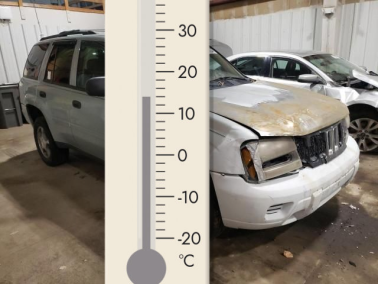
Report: 14; °C
